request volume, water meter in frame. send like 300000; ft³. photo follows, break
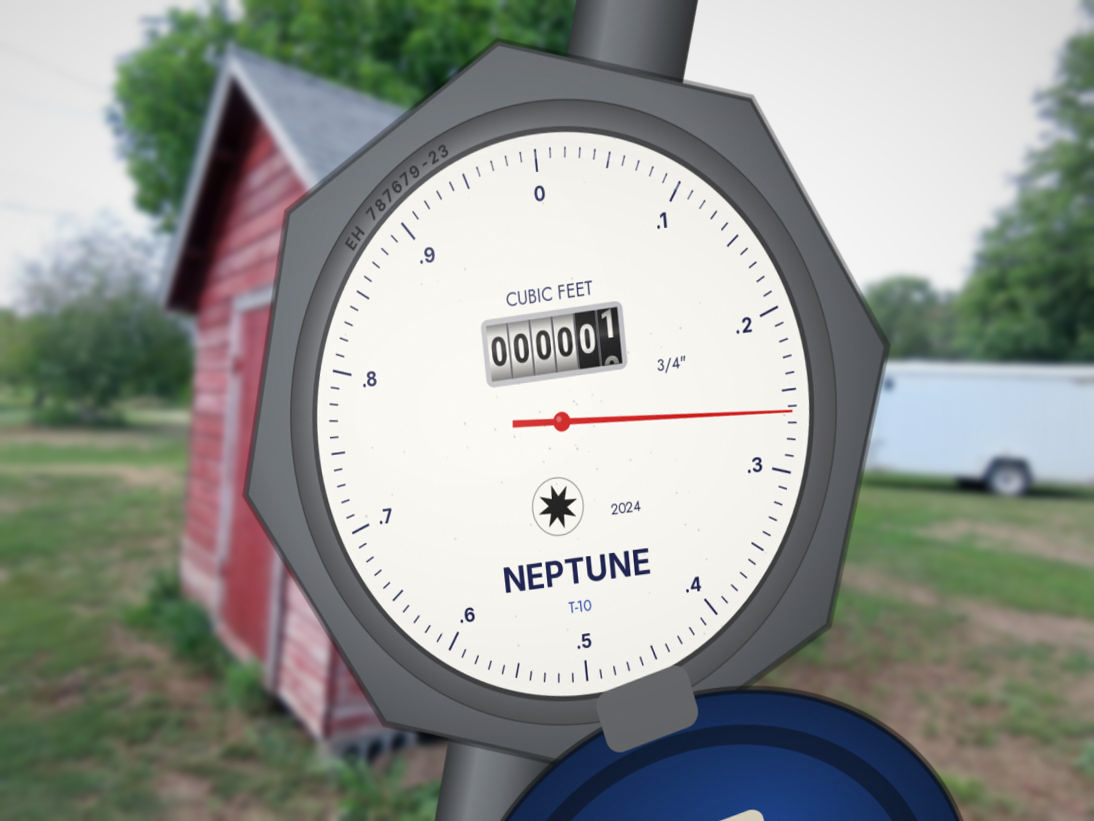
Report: 1.26; ft³
